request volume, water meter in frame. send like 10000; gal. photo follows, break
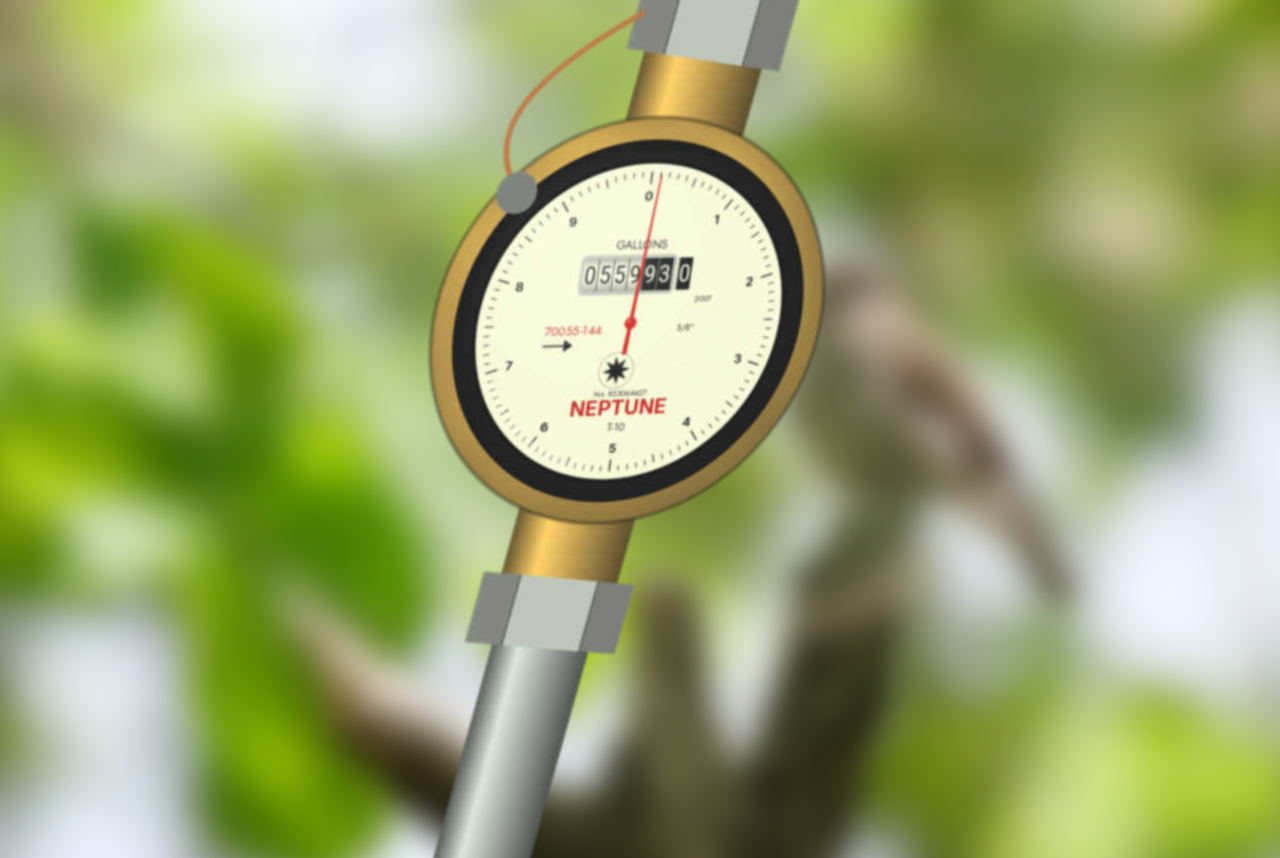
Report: 559930.1; gal
